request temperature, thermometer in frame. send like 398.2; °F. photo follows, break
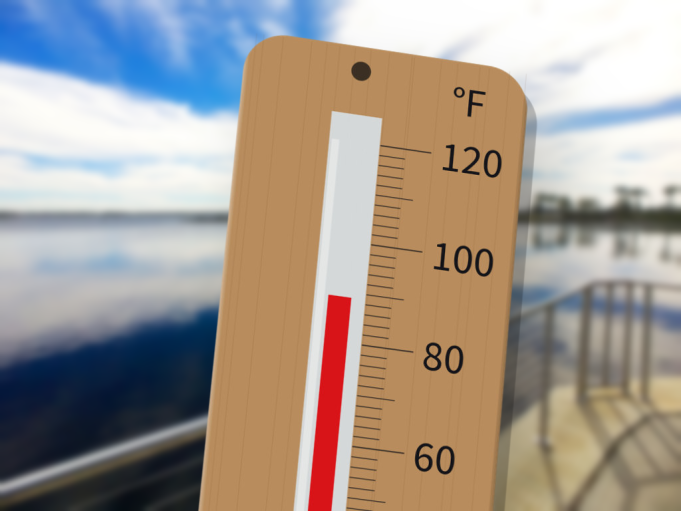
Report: 89; °F
